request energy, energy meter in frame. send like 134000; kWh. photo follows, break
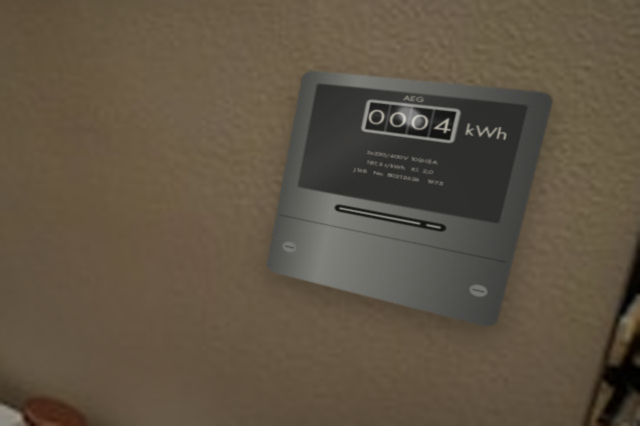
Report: 4; kWh
